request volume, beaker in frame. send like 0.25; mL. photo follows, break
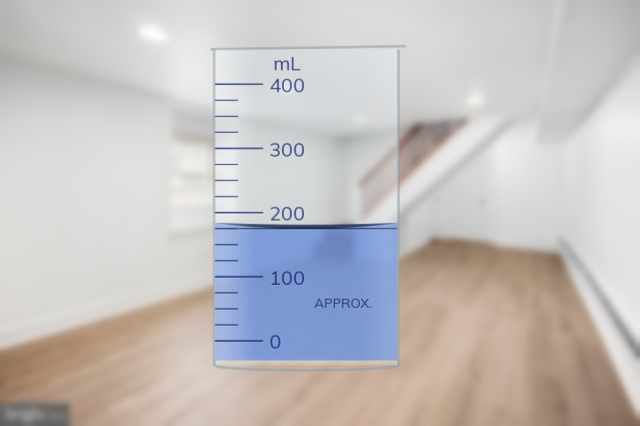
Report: 175; mL
